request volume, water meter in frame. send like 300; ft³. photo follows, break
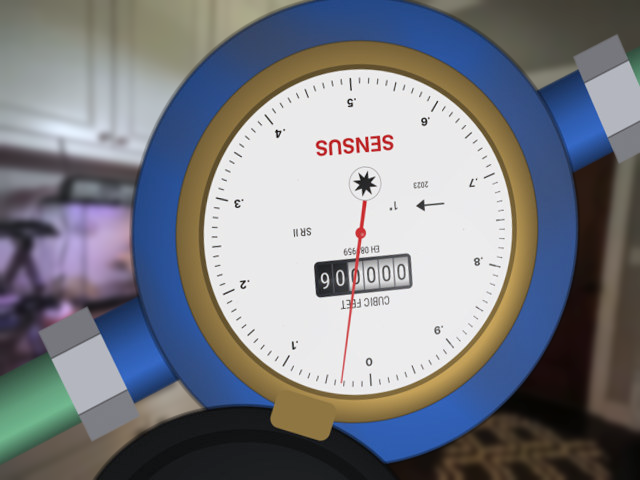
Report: 6.03; ft³
